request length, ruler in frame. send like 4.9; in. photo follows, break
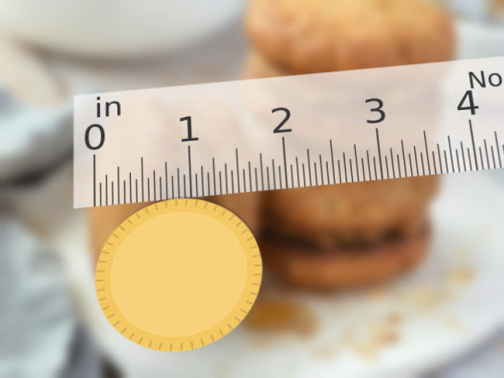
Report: 1.6875; in
